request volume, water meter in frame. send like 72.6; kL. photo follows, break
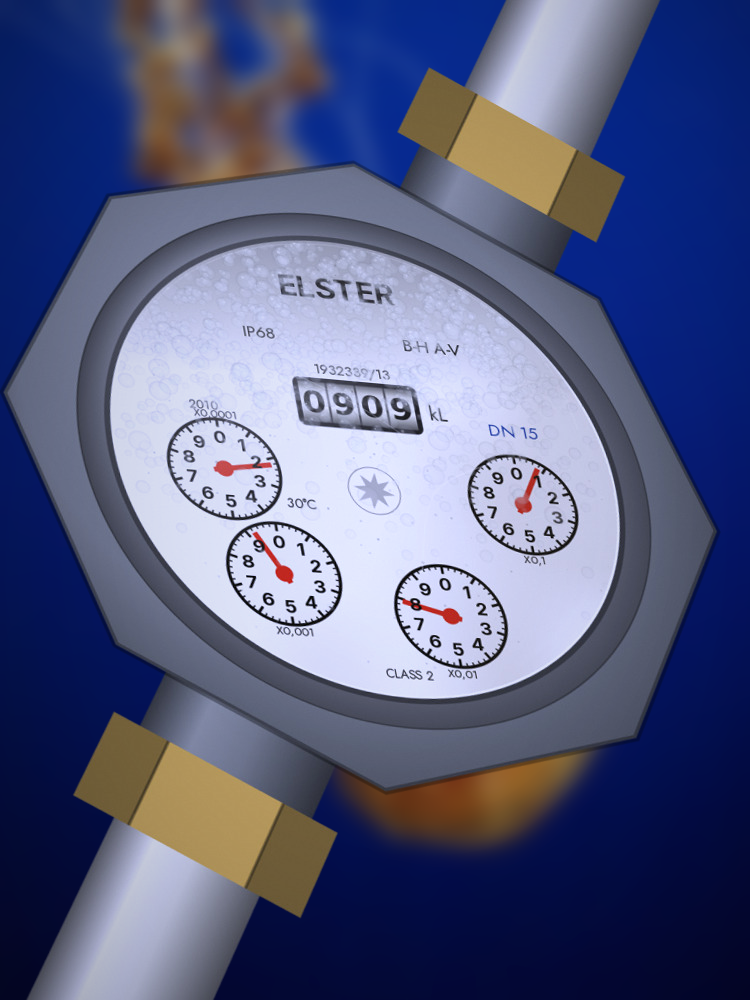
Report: 909.0792; kL
